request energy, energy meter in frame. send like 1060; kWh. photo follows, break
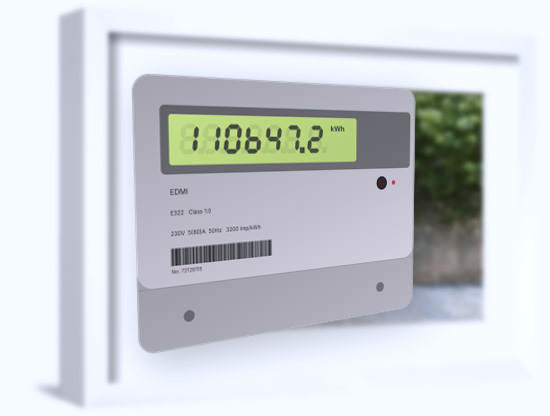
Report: 110647.2; kWh
